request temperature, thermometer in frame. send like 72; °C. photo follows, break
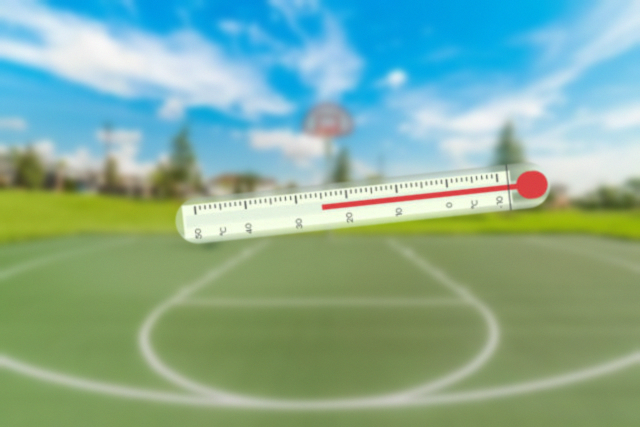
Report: 25; °C
